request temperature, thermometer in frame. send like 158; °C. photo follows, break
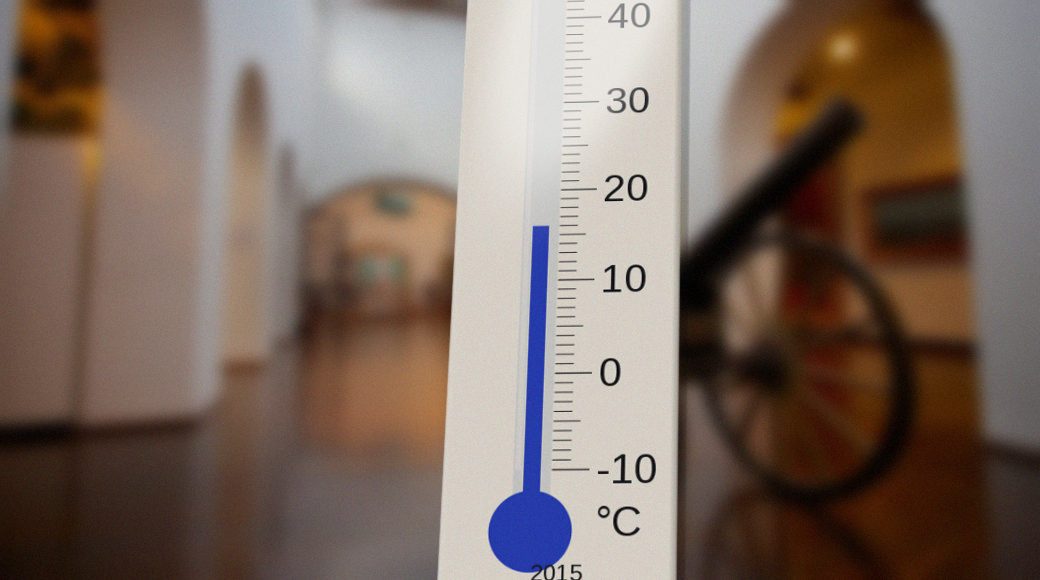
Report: 16; °C
